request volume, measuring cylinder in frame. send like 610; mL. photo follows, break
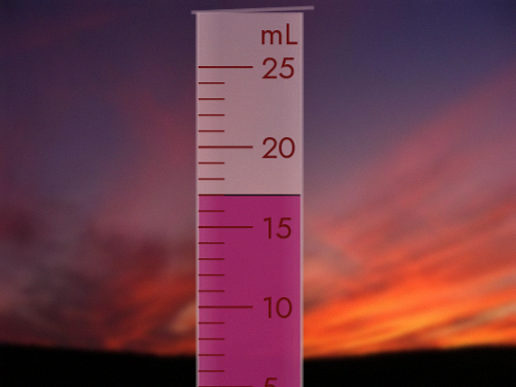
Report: 17; mL
